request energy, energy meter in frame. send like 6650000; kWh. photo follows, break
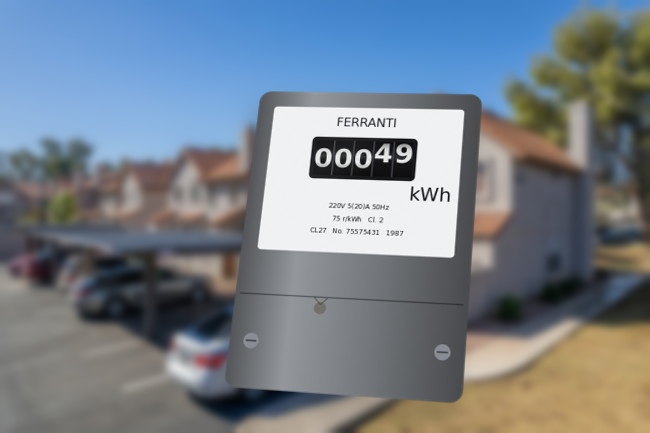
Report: 49; kWh
